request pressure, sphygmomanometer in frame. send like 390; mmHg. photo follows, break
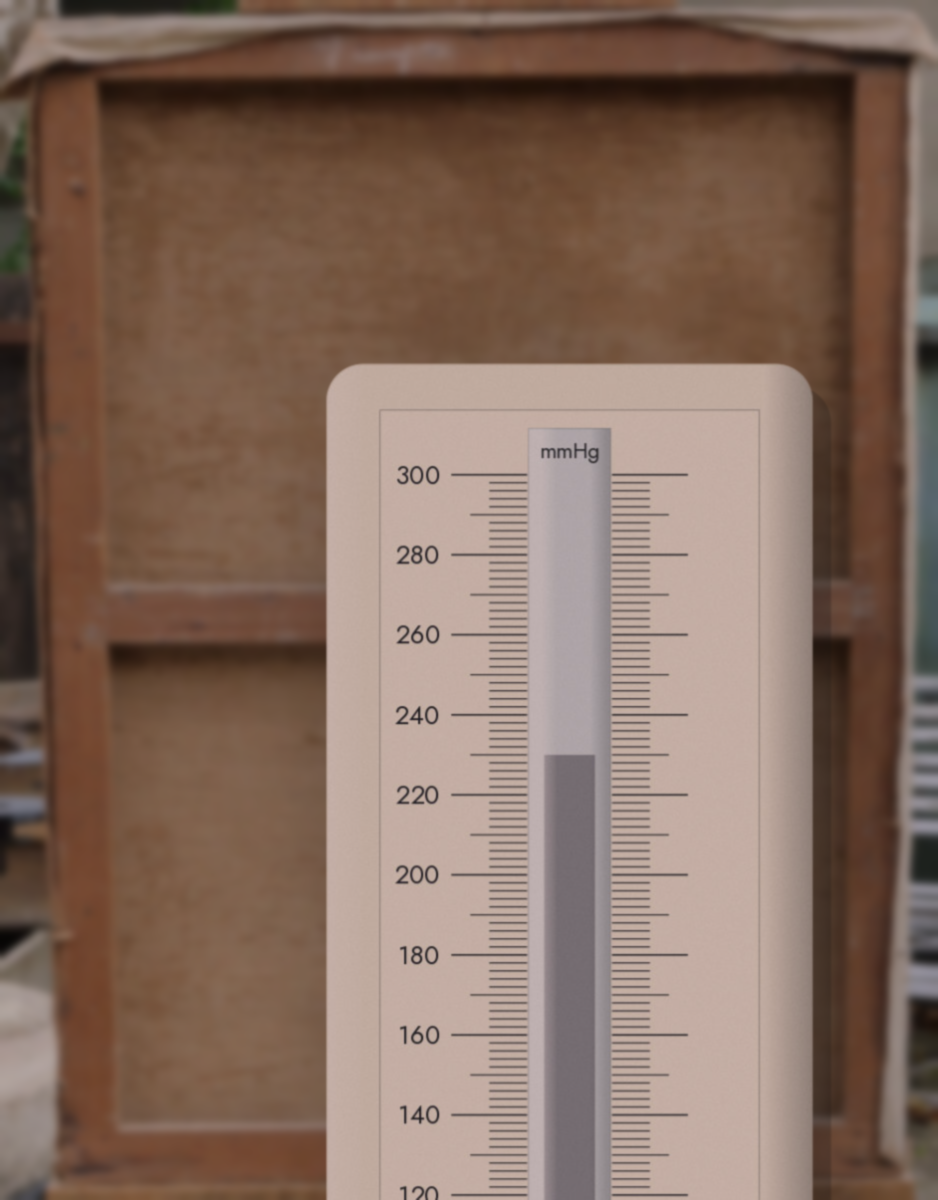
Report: 230; mmHg
